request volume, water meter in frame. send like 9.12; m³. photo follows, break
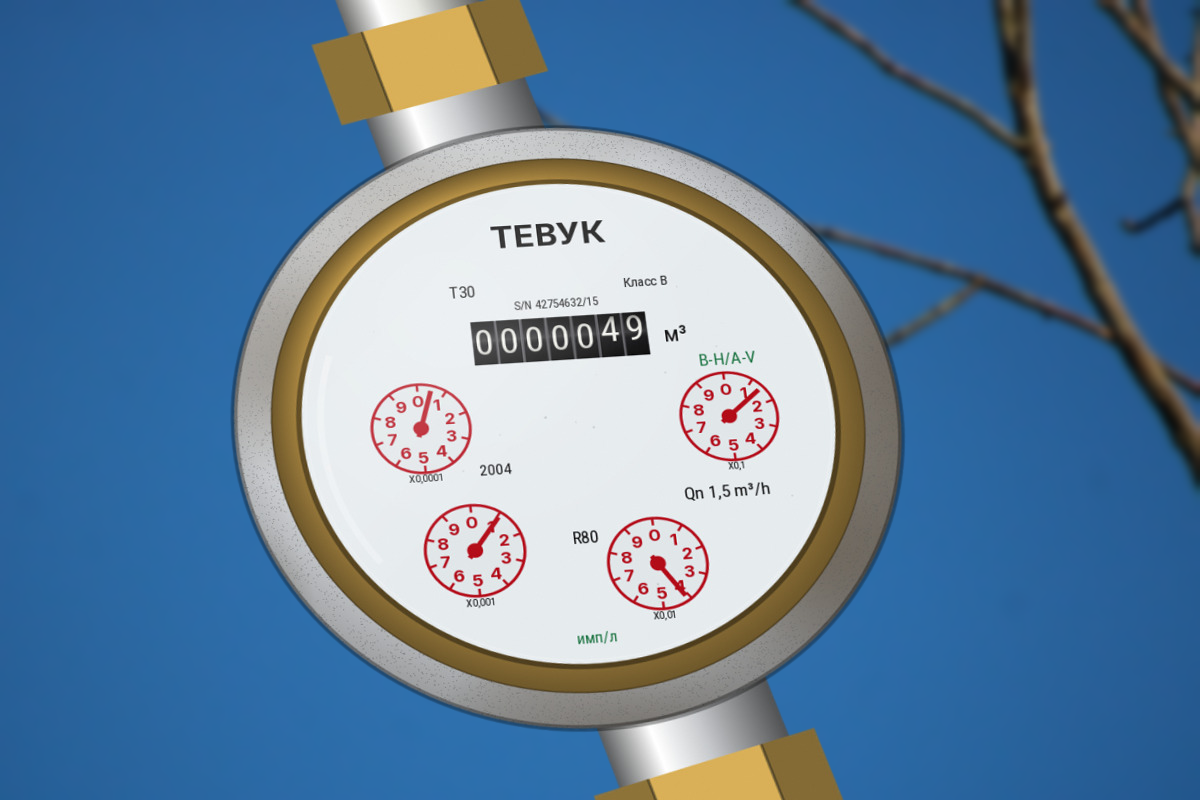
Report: 49.1410; m³
